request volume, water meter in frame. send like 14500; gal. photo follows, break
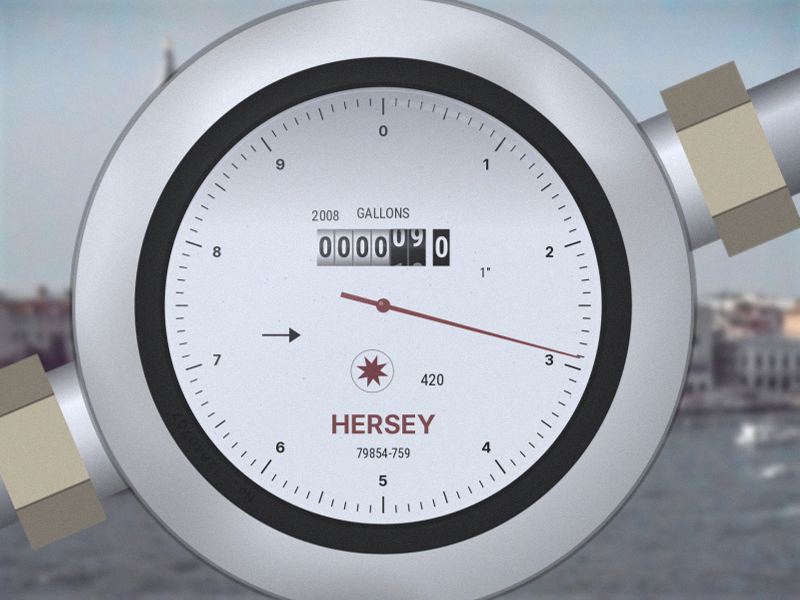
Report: 92.9; gal
